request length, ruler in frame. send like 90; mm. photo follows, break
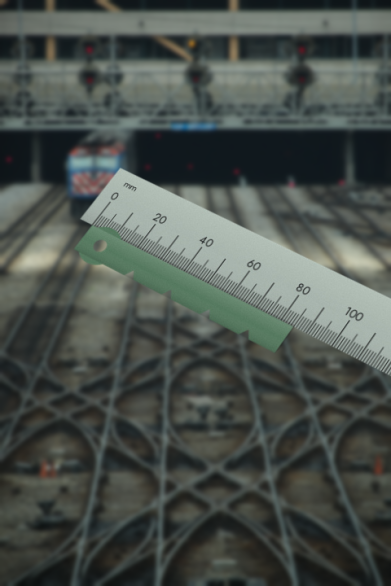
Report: 85; mm
